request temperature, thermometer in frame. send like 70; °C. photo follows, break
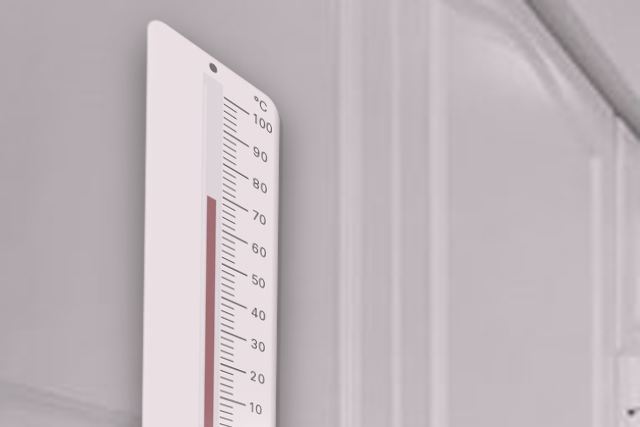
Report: 68; °C
